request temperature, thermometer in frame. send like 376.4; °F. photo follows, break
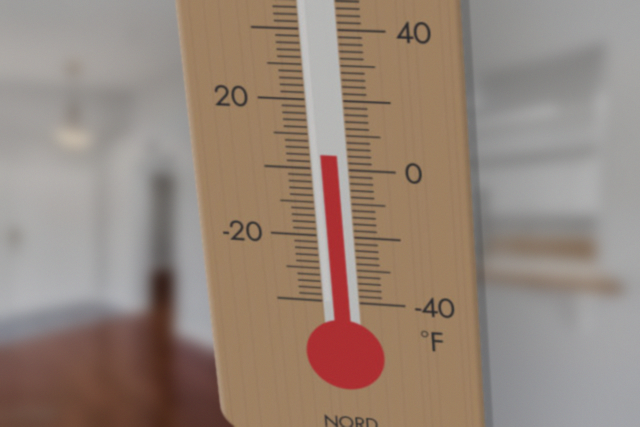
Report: 4; °F
